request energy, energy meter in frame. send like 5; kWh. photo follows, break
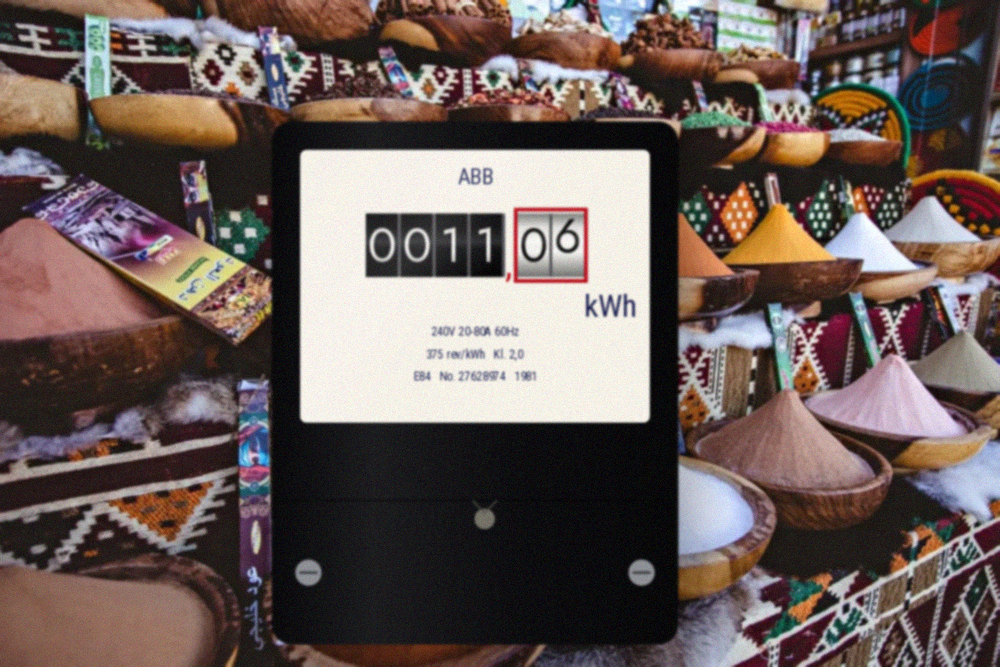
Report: 11.06; kWh
